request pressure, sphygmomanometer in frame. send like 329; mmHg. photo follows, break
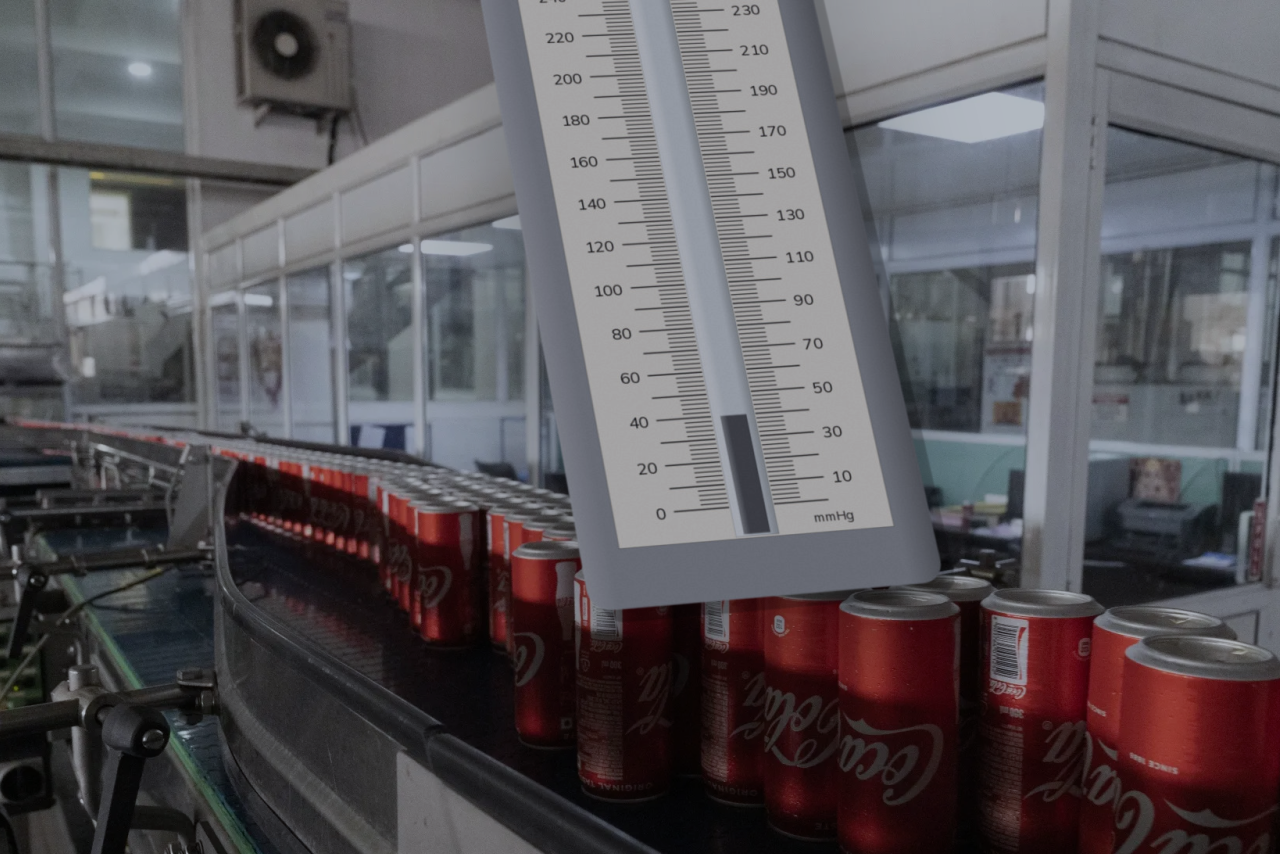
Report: 40; mmHg
